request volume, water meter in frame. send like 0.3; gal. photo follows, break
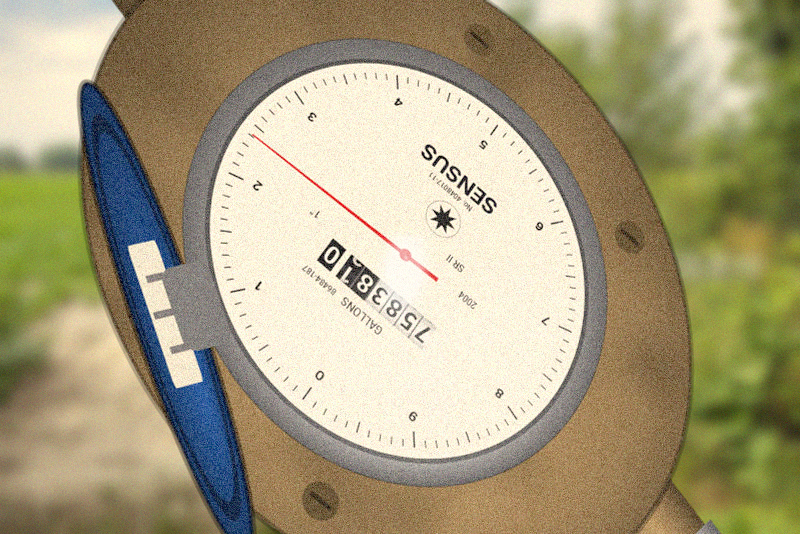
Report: 7583812.4; gal
